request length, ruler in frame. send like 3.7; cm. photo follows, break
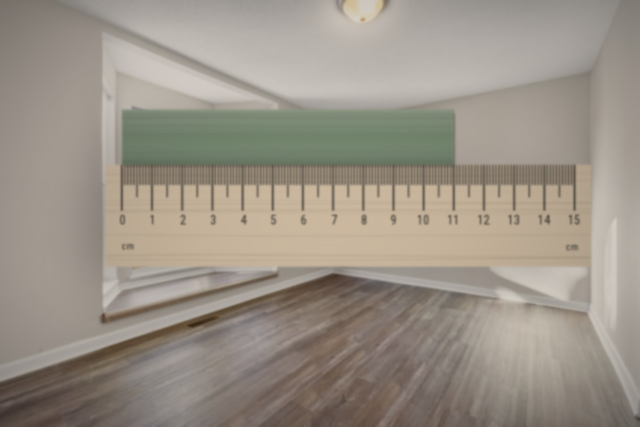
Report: 11; cm
